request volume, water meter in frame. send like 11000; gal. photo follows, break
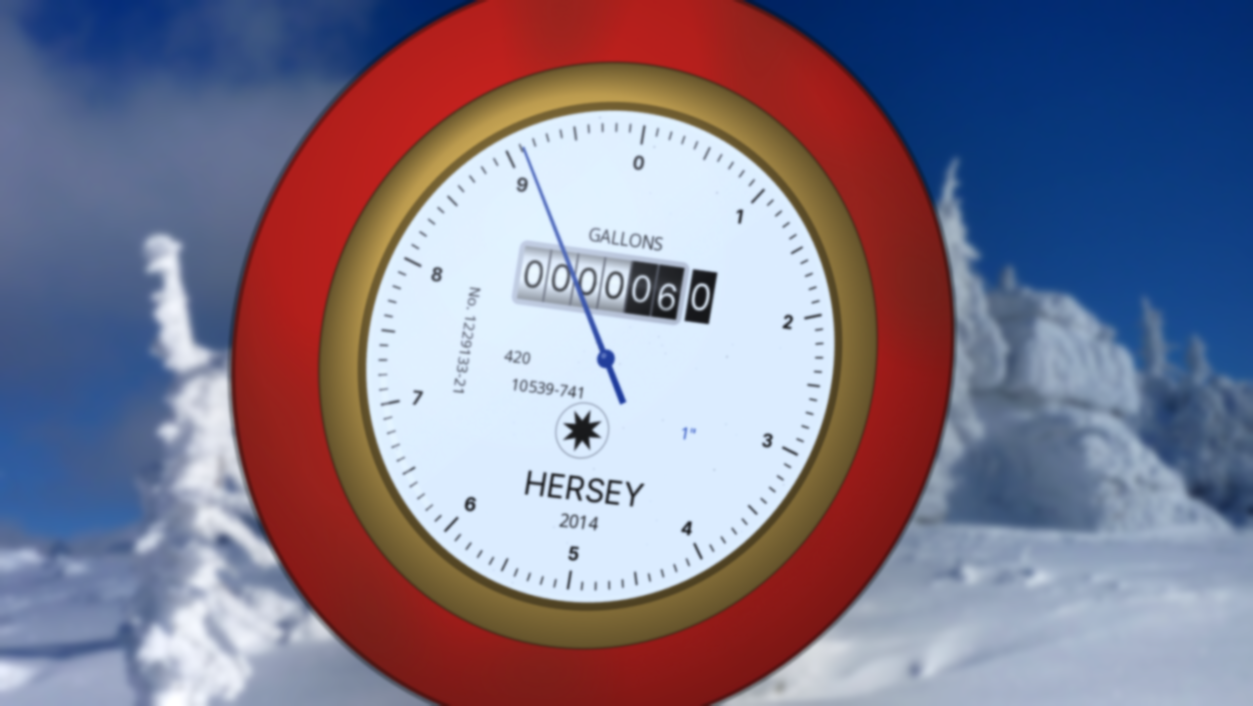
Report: 59.1; gal
